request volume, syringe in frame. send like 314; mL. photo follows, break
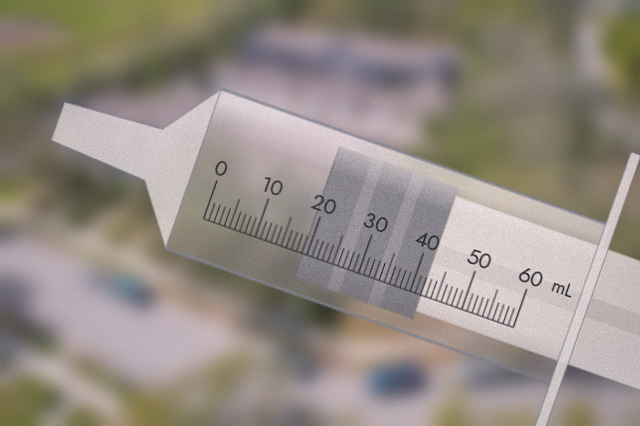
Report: 19; mL
